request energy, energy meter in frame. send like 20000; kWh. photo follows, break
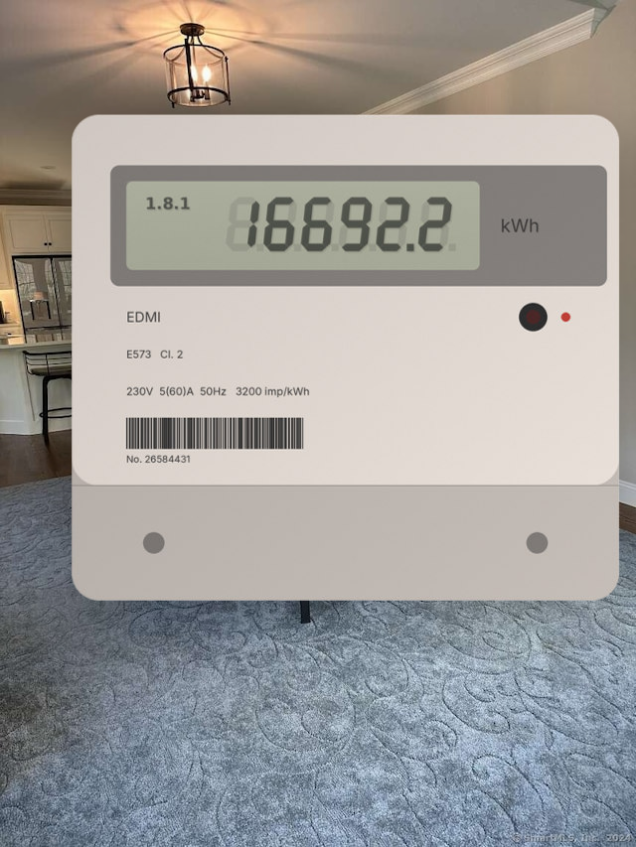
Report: 16692.2; kWh
